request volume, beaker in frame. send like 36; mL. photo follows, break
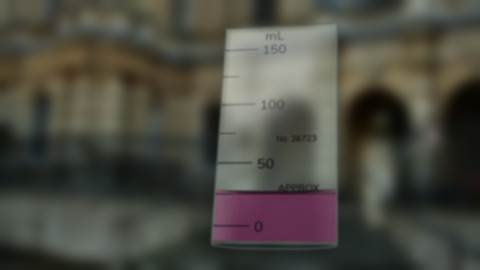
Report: 25; mL
